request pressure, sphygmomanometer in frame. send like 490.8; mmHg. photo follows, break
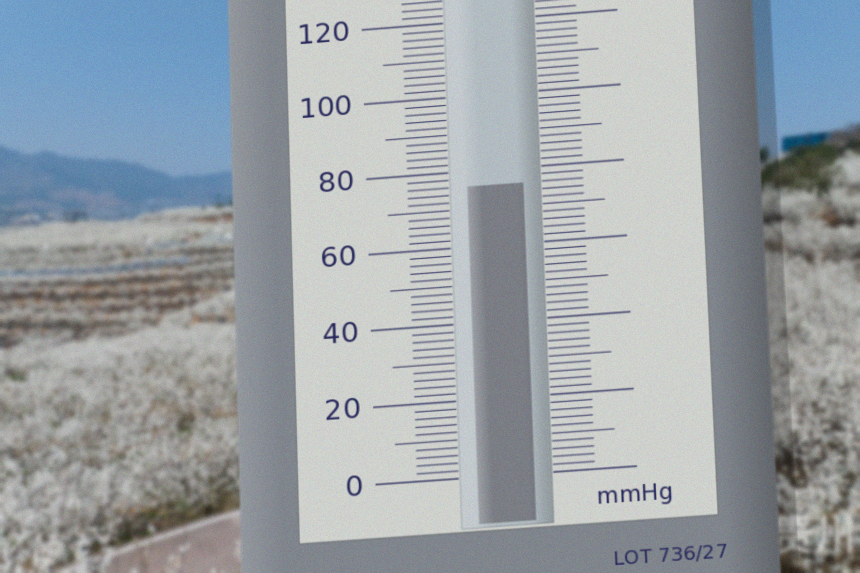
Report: 76; mmHg
